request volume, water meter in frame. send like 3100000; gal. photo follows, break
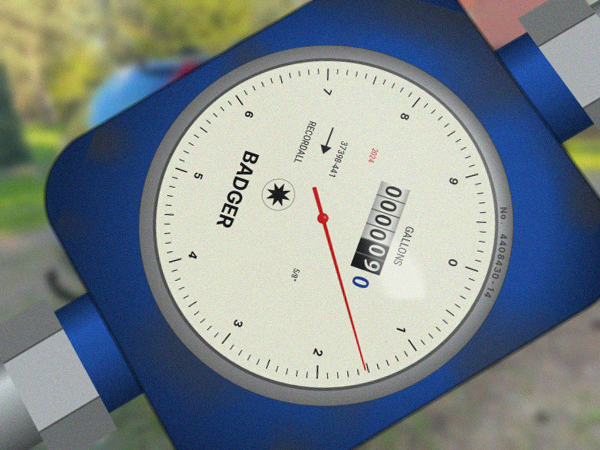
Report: 91.5; gal
